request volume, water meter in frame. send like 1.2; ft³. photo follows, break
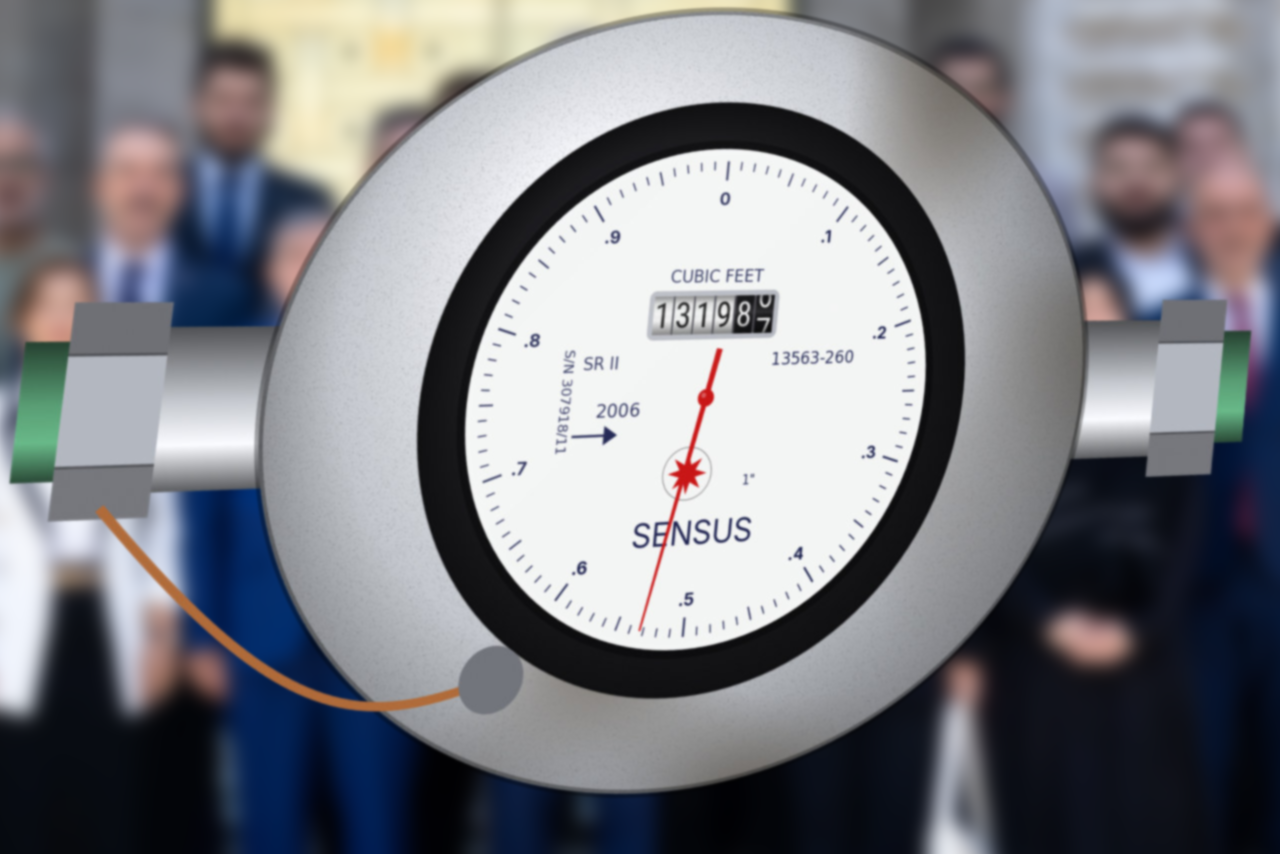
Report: 131986.53; ft³
